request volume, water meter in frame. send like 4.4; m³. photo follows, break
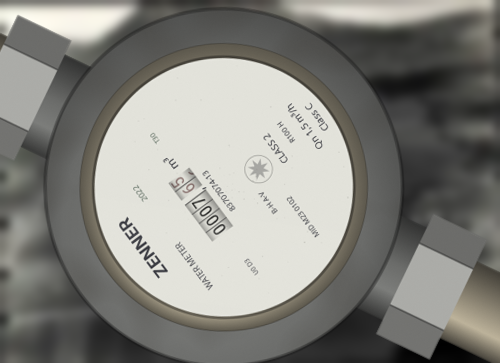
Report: 7.65; m³
